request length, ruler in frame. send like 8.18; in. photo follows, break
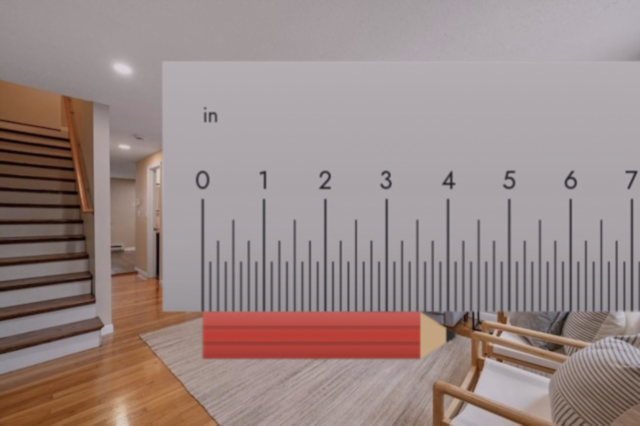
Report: 4.125; in
